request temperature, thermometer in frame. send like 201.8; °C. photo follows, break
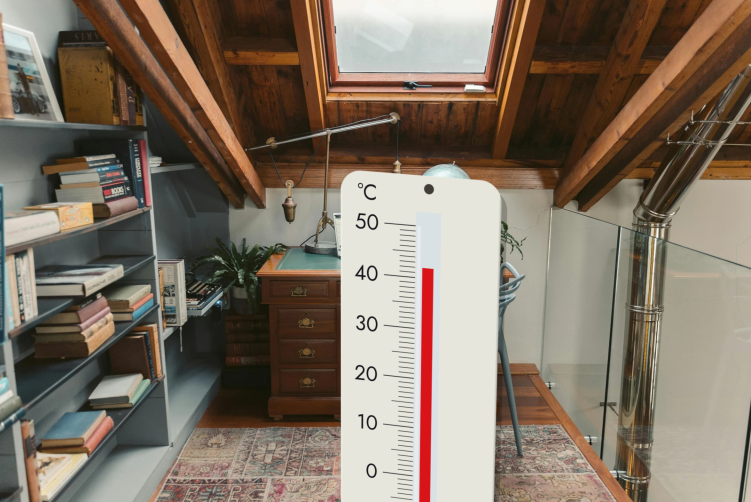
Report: 42; °C
